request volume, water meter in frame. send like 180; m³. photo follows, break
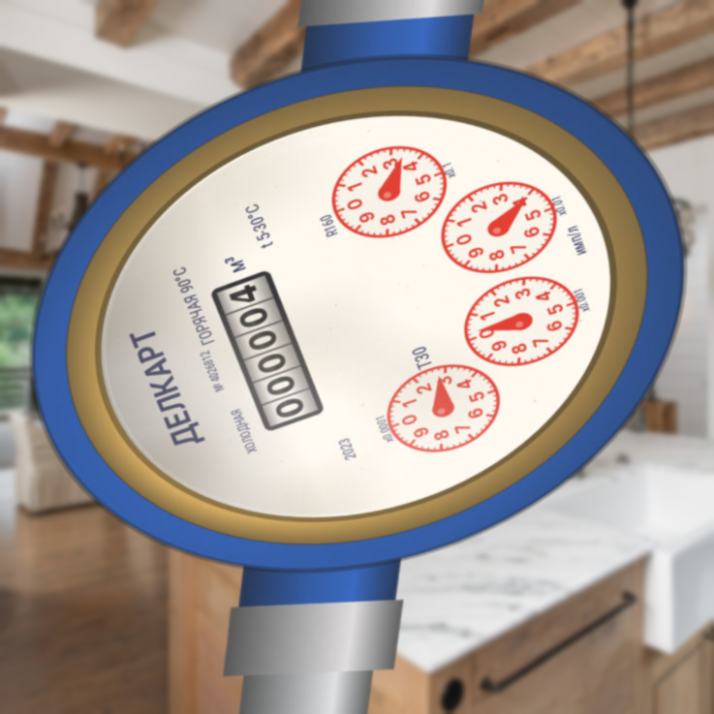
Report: 4.3402; m³
